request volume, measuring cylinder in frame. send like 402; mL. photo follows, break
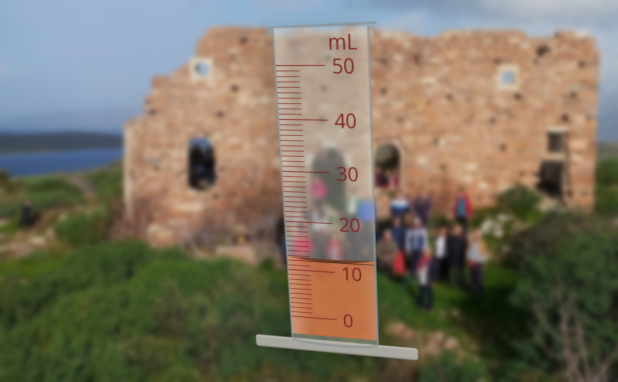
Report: 12; mL
